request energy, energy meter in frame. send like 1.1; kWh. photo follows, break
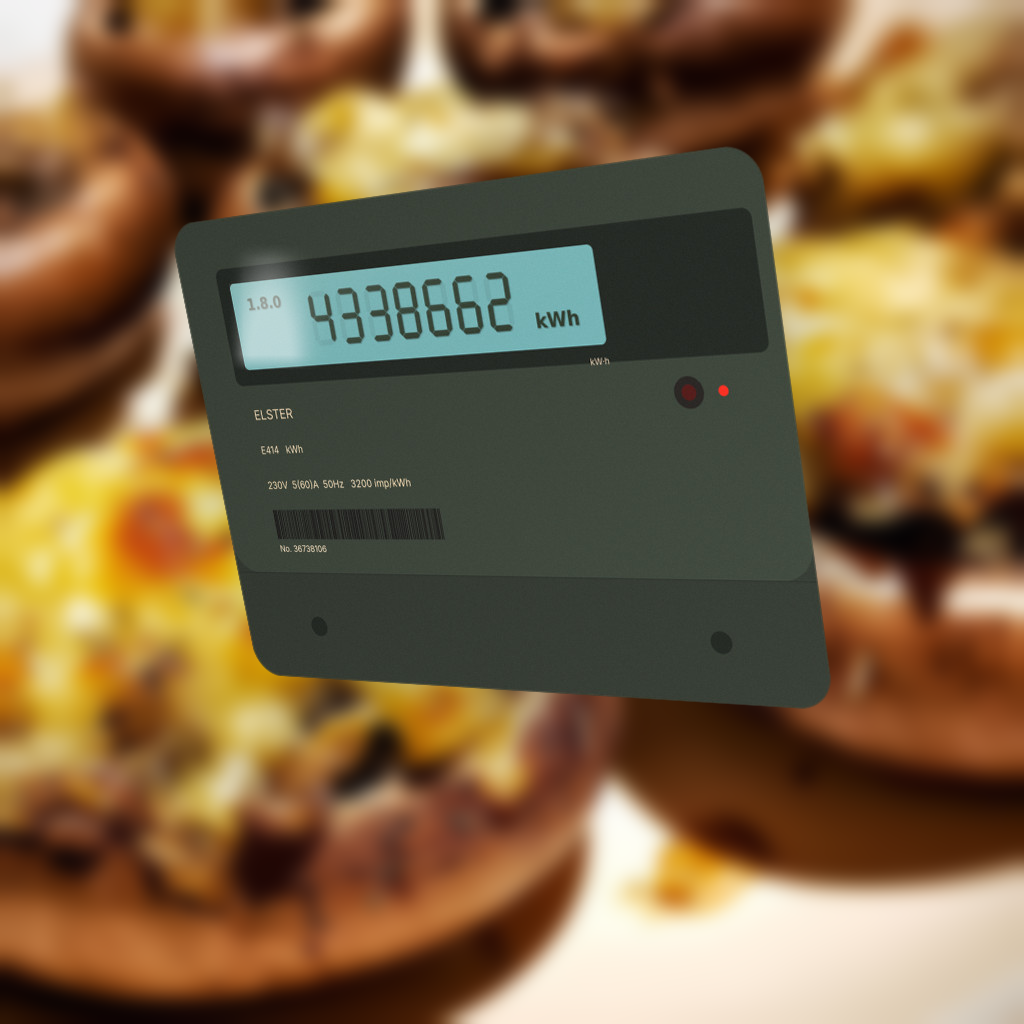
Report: 4338662; kWh
